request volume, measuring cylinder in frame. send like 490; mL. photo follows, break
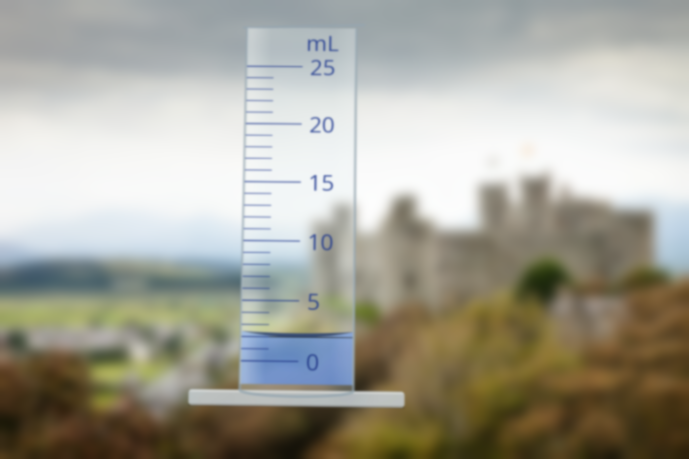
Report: 2; mL
